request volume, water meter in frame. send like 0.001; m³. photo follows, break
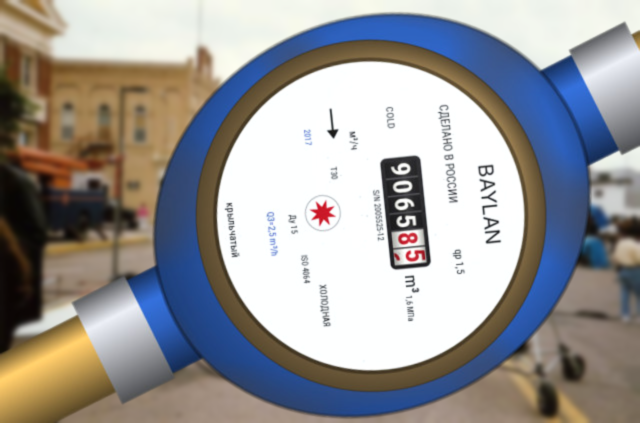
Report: 9065.85; m³
